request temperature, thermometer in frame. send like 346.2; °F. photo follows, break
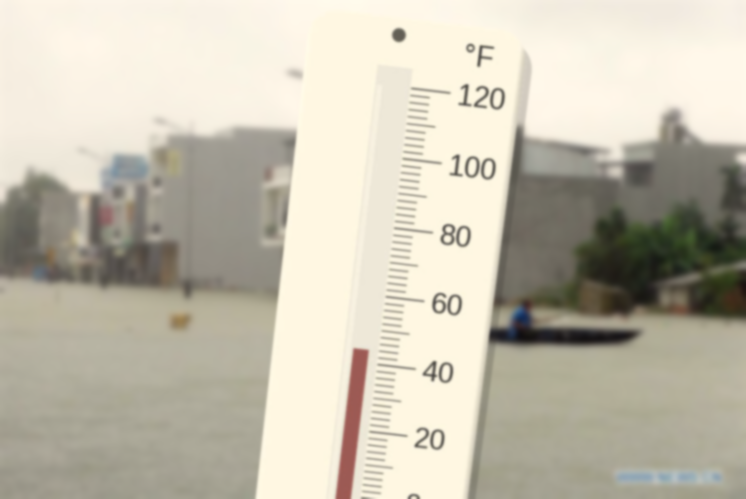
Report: 44; °F
